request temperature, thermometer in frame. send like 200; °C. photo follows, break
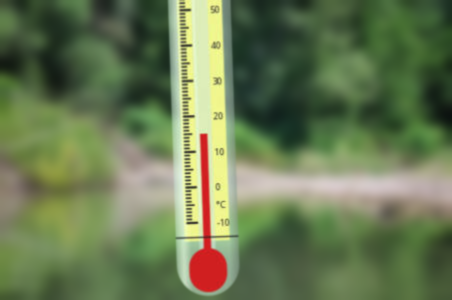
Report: 15; °C
